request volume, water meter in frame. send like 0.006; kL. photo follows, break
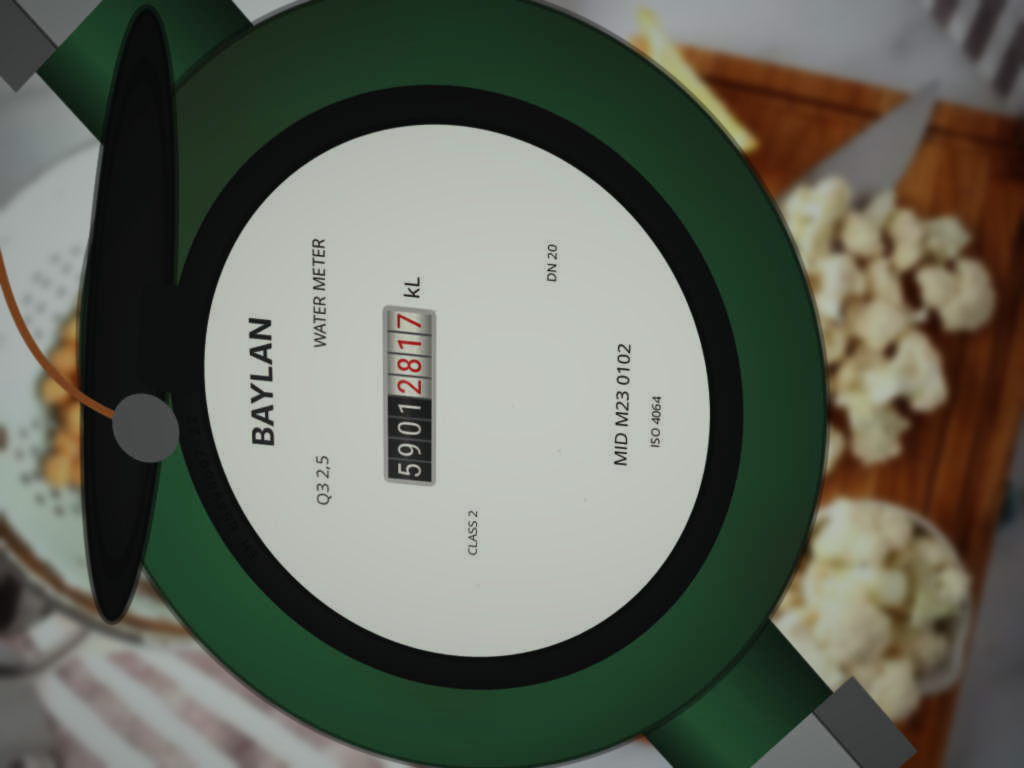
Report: 5901.2817; kL
